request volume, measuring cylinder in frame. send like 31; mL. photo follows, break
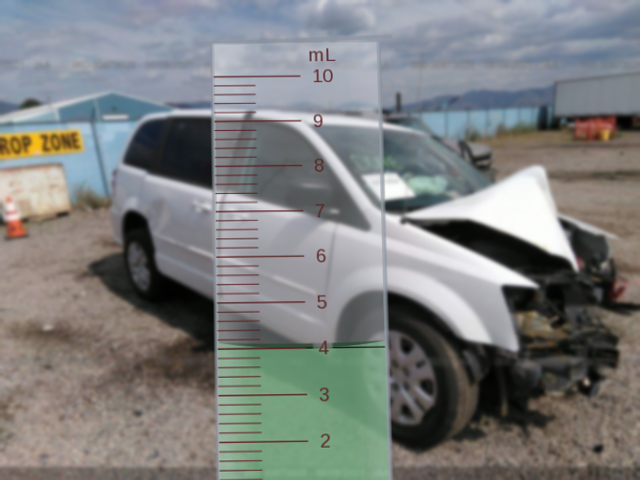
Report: 4; mL
